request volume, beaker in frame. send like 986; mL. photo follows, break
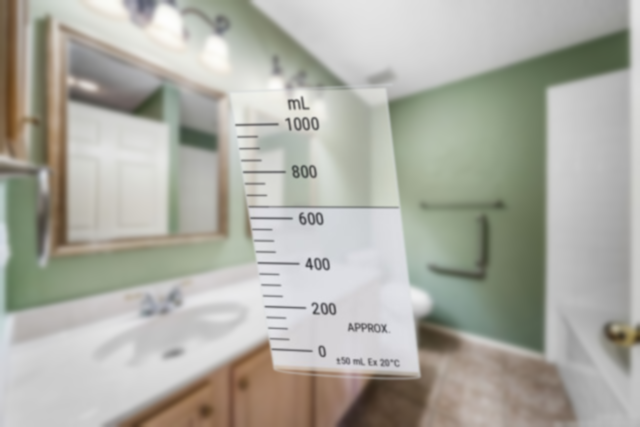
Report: 650; mL
